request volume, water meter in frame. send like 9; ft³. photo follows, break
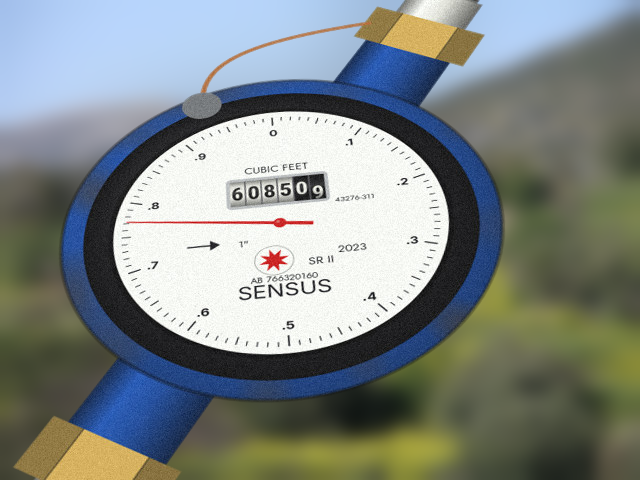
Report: 608508.77; ft³
